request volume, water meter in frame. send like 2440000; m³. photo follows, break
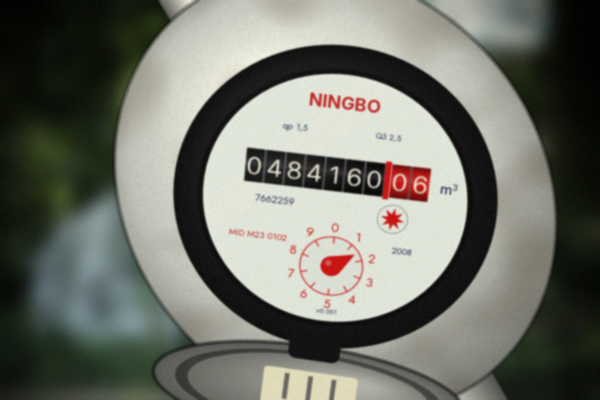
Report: 484160.061; m³
